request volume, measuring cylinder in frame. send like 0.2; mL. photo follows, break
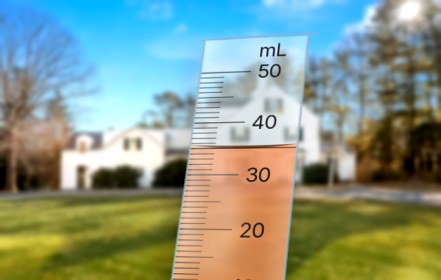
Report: 35; mL
